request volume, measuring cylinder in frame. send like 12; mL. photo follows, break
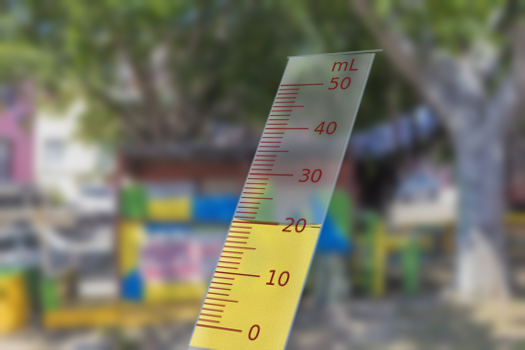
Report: 20; mL
